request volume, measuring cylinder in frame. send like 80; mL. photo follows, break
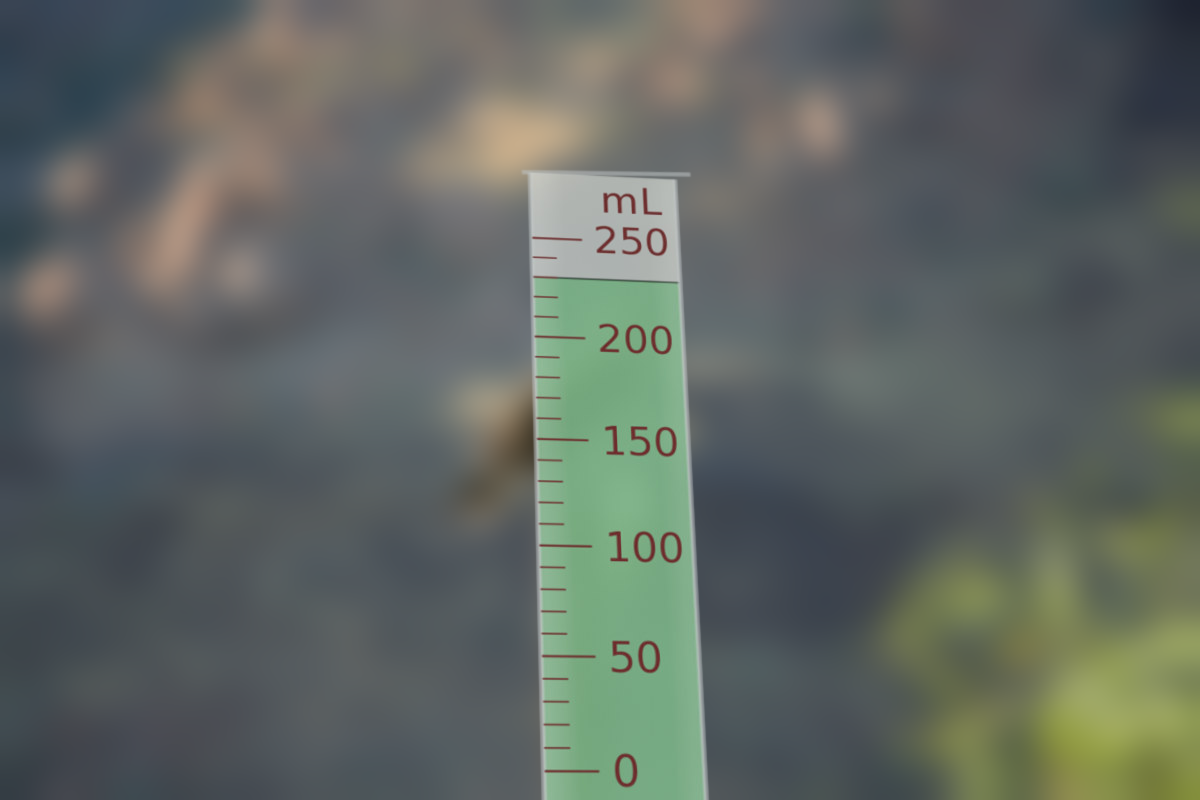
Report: 230; mL
